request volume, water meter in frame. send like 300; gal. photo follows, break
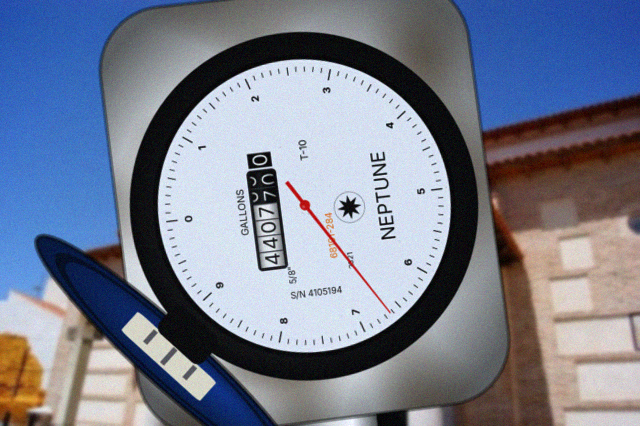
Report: 4407696.6; gal
